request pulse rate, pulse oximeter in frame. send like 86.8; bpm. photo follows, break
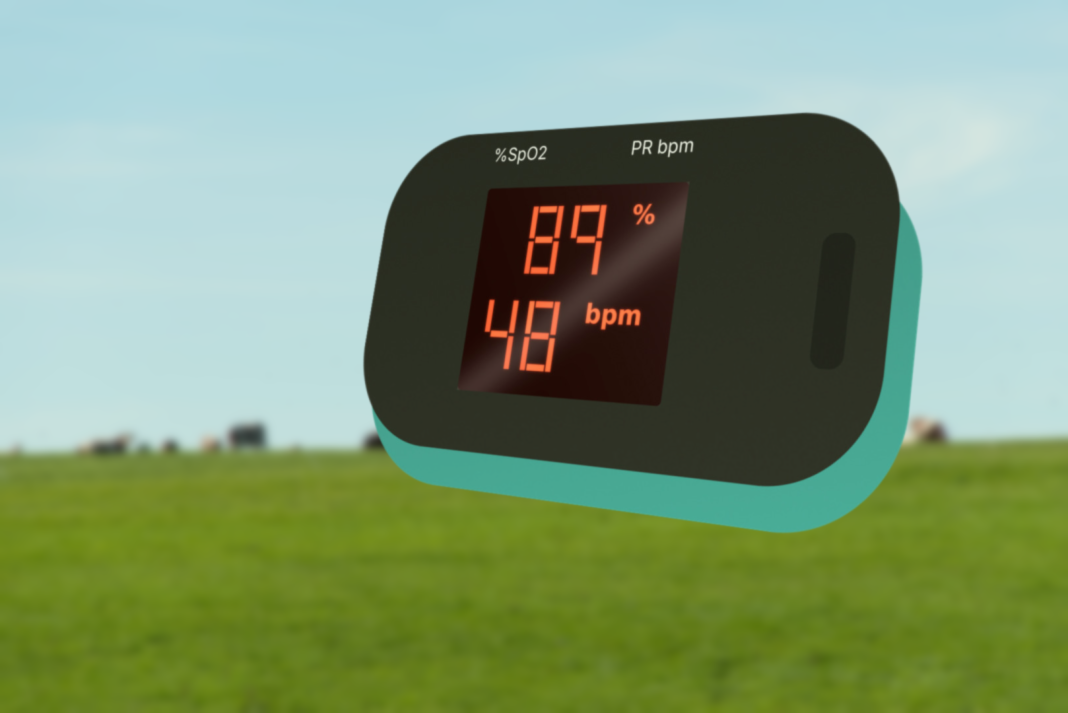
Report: 48; bpm
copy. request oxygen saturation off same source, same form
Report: 89; %
